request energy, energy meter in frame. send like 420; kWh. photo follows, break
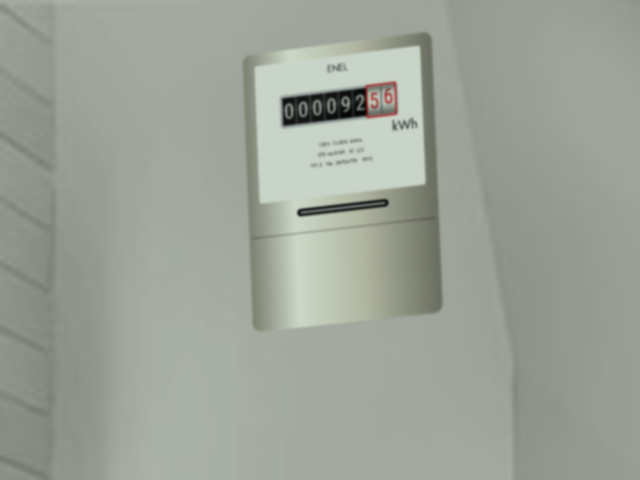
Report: 92.56; kWh
